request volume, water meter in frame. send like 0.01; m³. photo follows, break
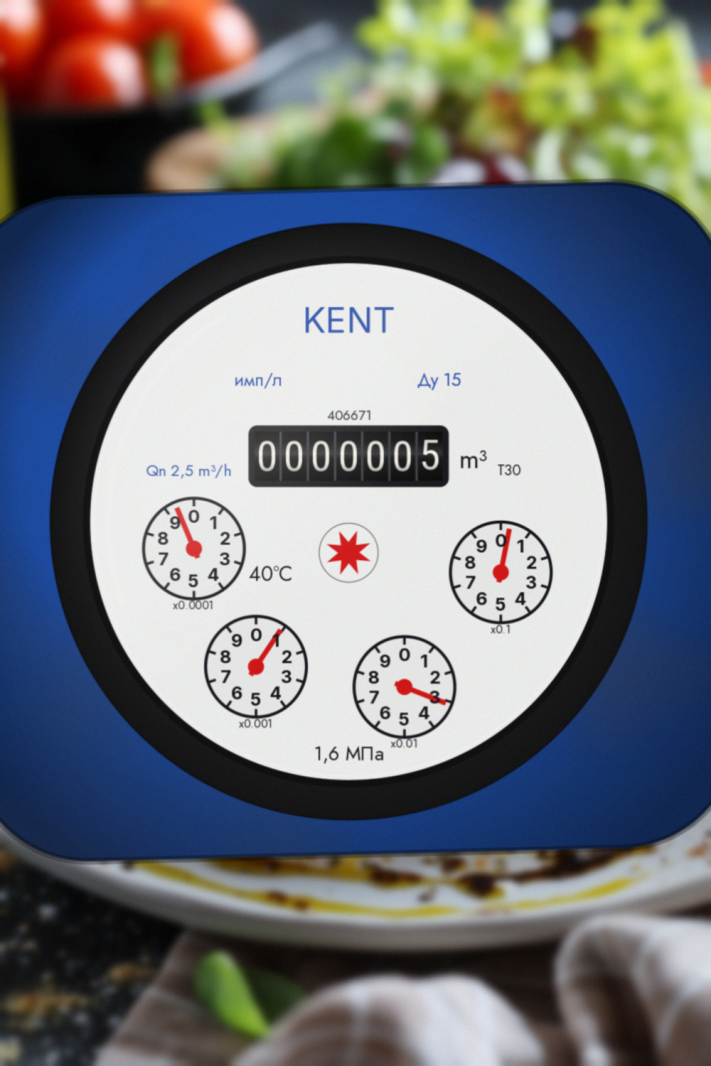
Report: 5.0309; m³
